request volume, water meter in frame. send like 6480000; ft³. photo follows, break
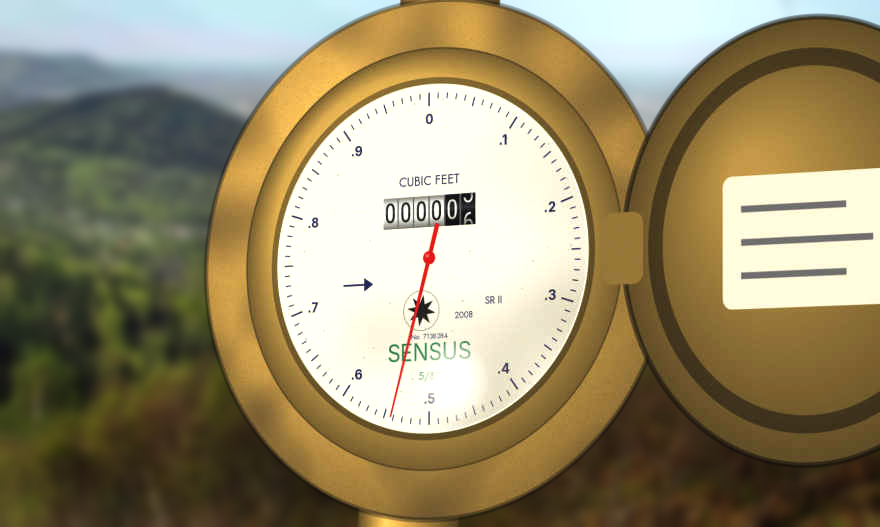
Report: 5.54; ft³
